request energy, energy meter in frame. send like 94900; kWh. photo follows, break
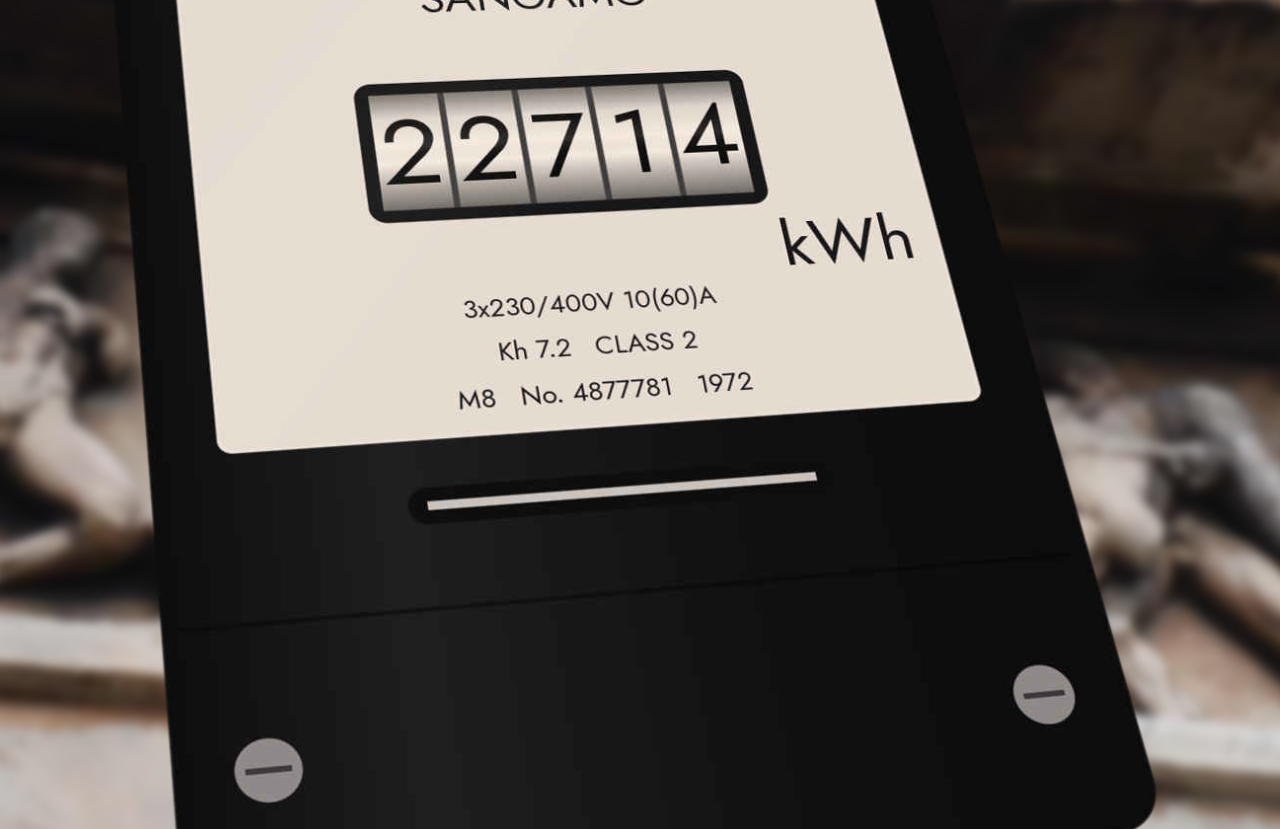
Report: 22714; kWh
